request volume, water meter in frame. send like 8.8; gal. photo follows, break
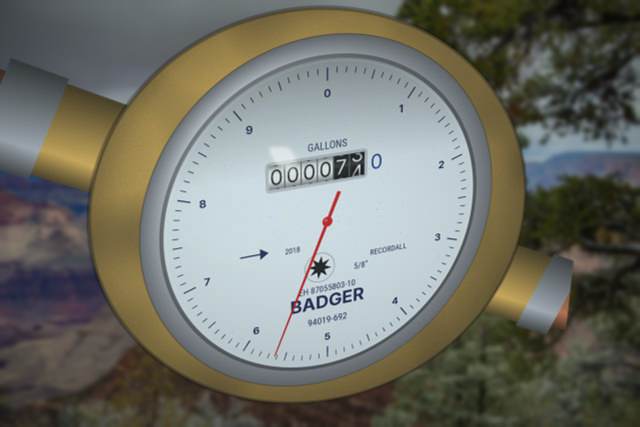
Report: 735.6; gal
